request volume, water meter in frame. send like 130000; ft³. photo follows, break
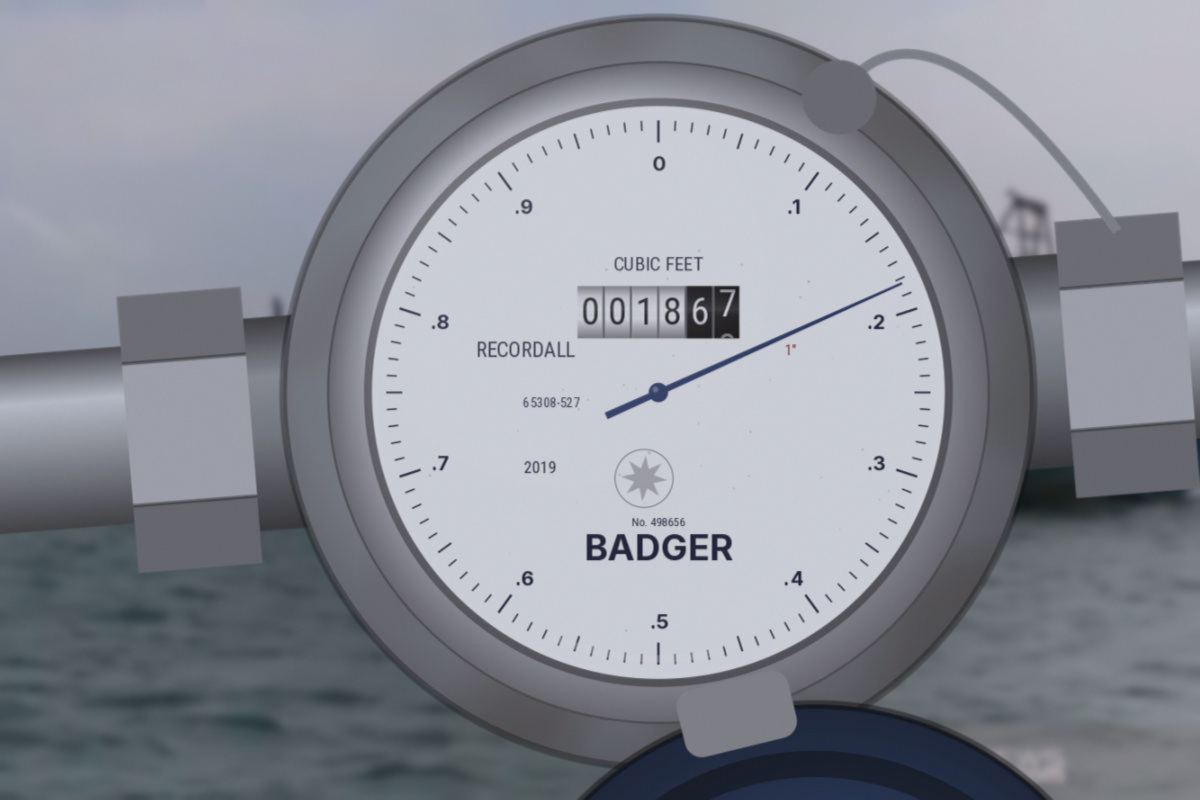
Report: 1867.18; ft³
